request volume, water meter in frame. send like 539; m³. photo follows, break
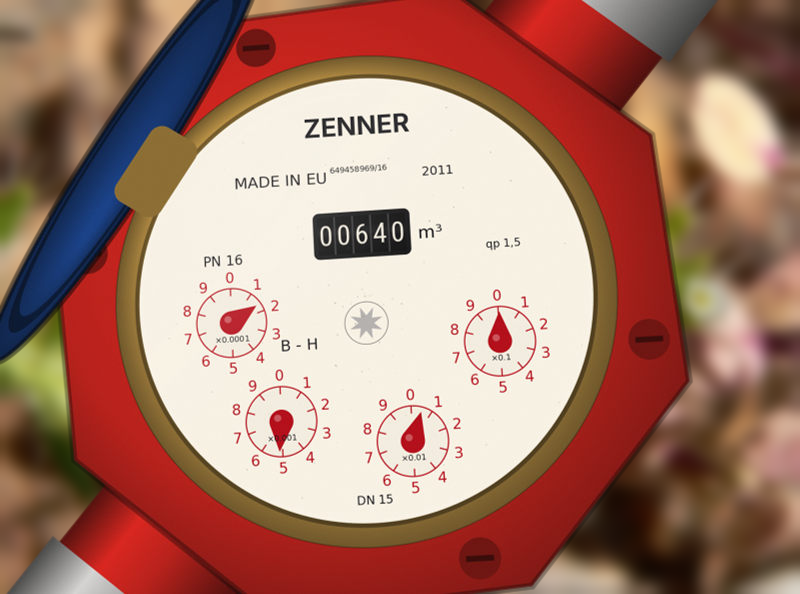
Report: 640.0051; m³
